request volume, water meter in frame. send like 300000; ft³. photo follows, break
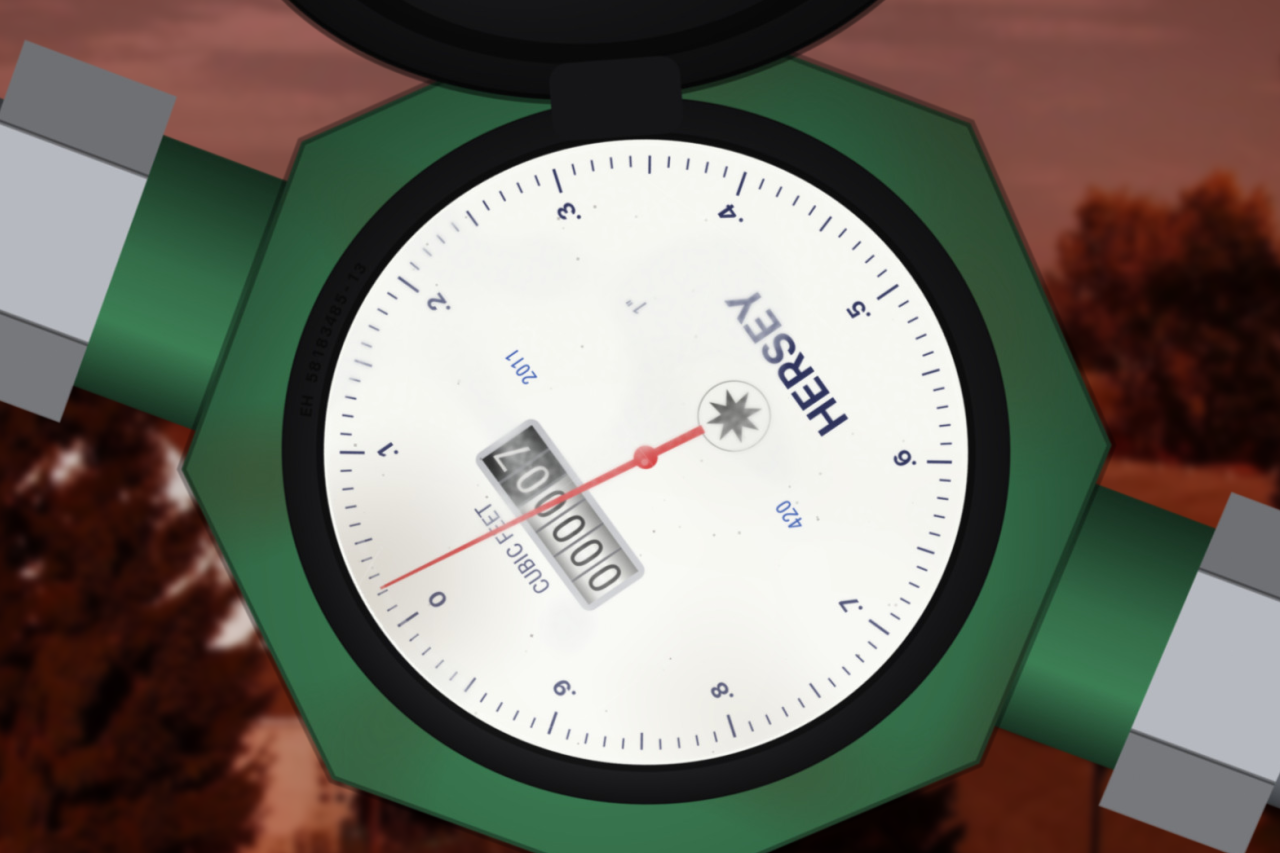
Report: 7.02; ft³
